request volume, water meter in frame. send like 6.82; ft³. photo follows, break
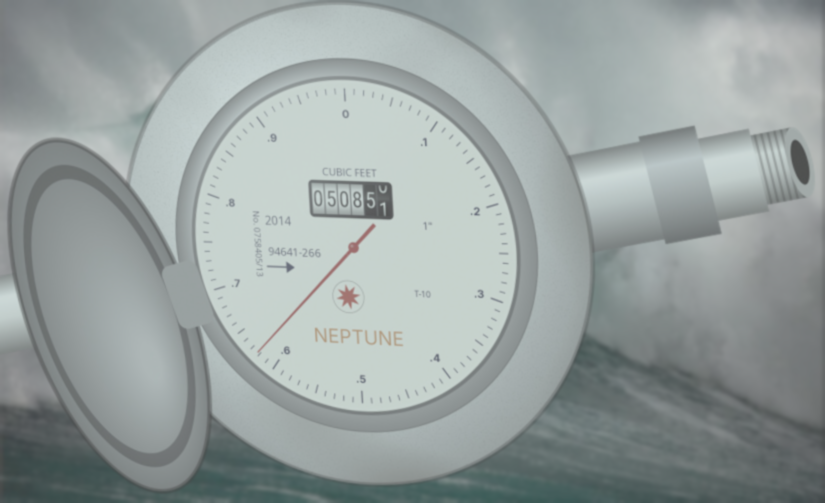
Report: 50850.62; ft³
